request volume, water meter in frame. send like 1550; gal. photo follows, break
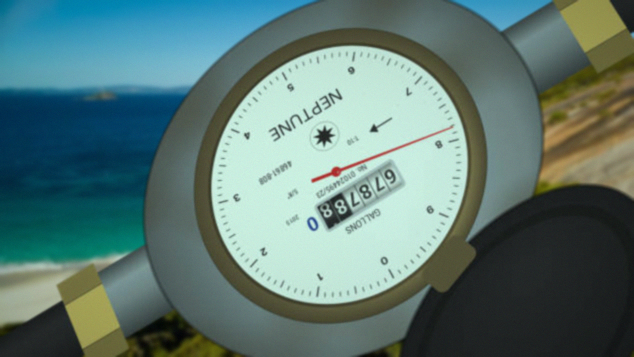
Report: 6787877.8; gal
